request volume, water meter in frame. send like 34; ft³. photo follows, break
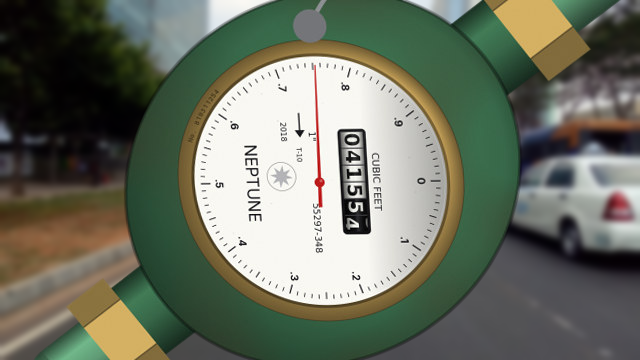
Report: 41553.75; ft³
